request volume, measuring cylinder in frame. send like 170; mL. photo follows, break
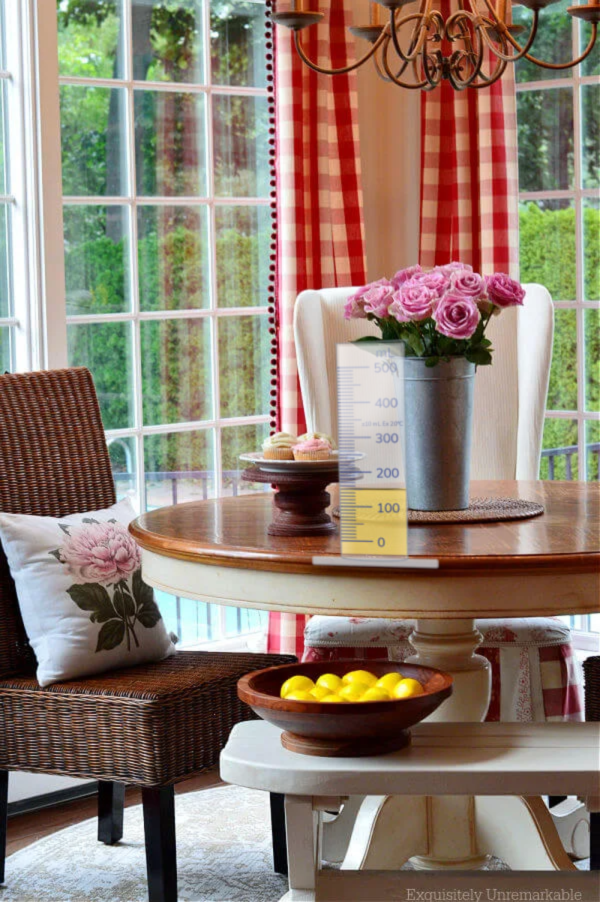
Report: 150; mL
